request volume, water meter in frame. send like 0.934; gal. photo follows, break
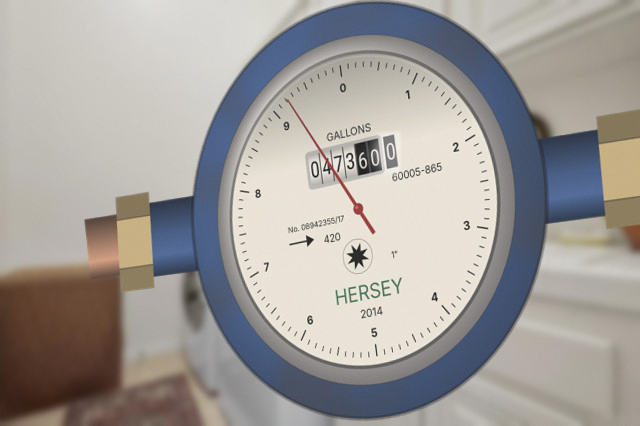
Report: 473599.2; gal
